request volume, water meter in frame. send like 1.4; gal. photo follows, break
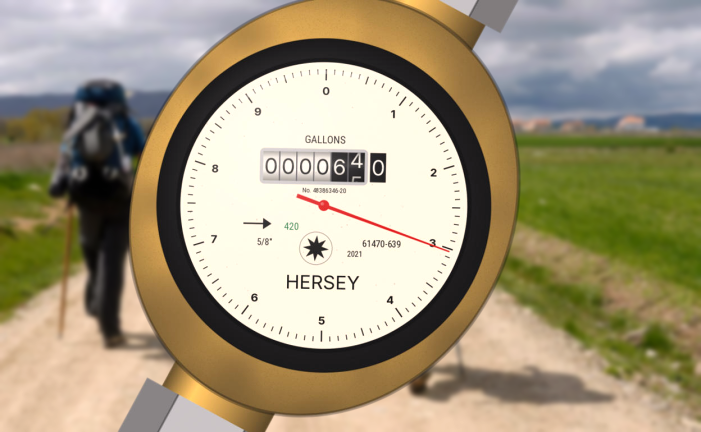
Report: 643.0; gal
